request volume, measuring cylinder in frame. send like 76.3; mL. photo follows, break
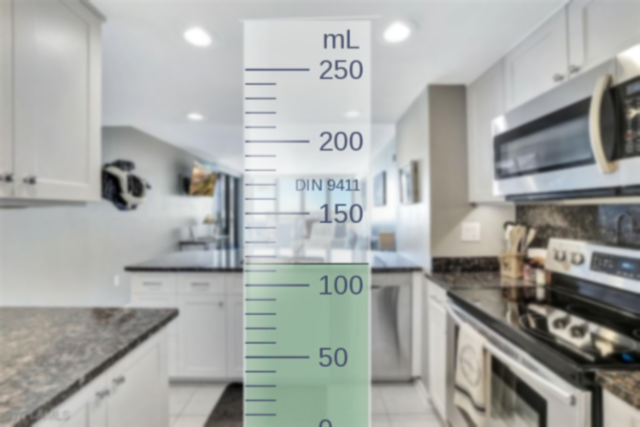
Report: 115; mL
